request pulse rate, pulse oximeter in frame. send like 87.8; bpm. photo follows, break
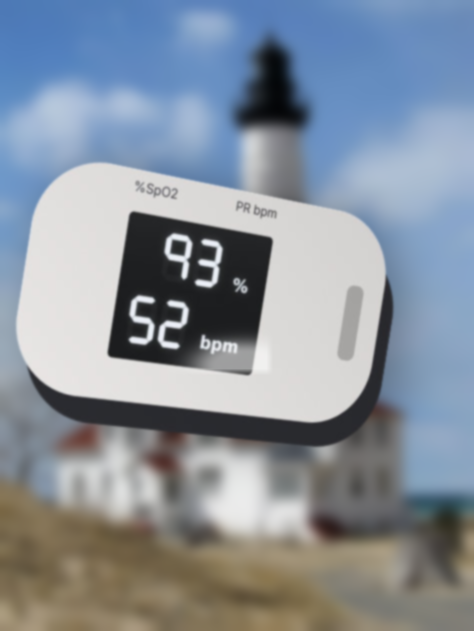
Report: 52; bpm
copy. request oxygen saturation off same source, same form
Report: 93; %
